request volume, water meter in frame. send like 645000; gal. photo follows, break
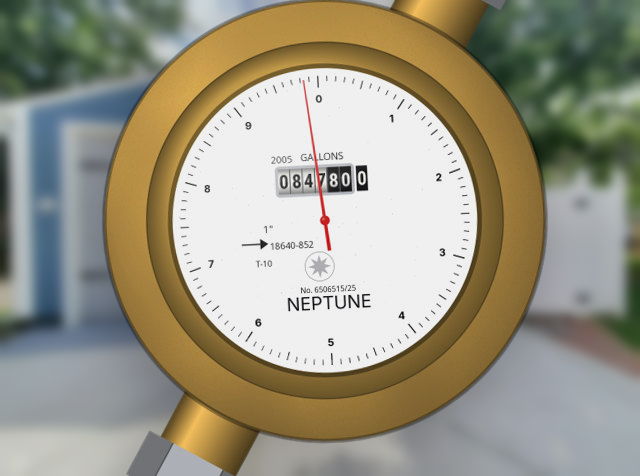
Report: 847799.8; gal
